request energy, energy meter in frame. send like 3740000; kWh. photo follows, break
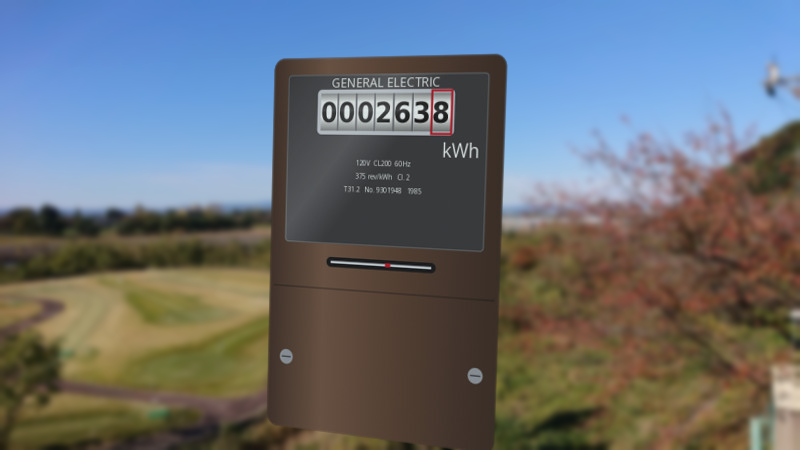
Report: 263.8; kWh
